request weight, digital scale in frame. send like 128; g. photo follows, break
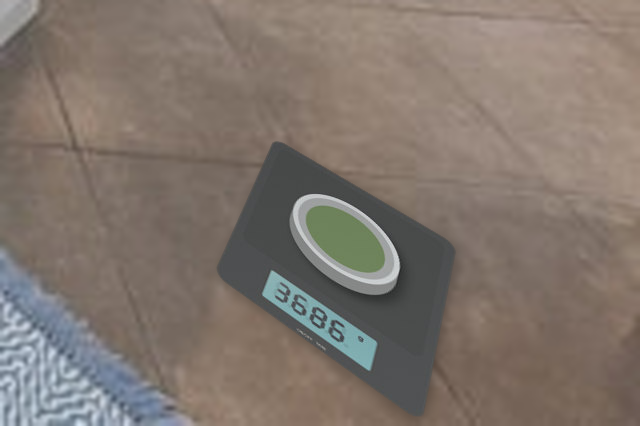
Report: 3686; g
